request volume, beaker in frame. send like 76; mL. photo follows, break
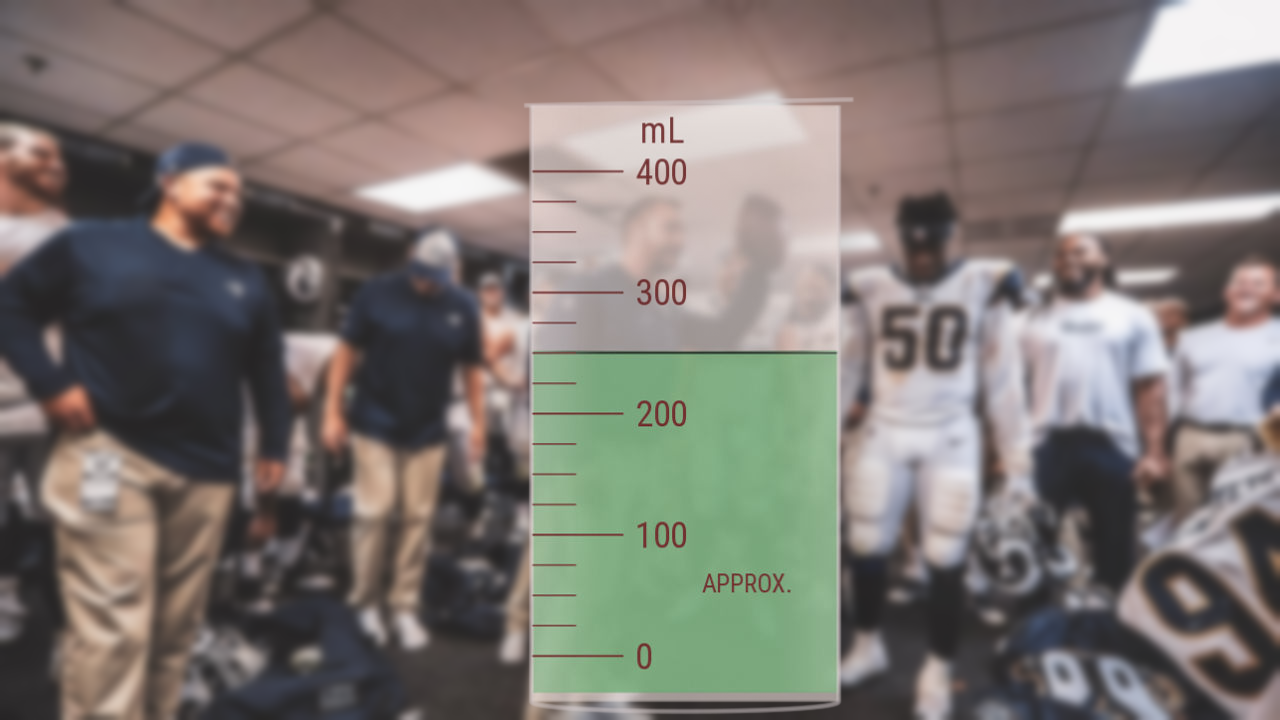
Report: 250; mL
